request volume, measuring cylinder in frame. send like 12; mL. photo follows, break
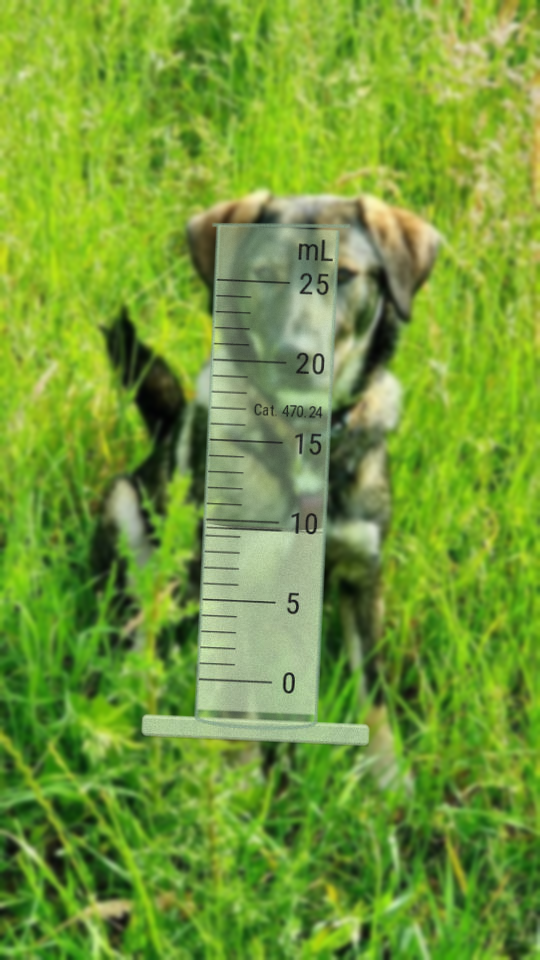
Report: 9.5; mL
